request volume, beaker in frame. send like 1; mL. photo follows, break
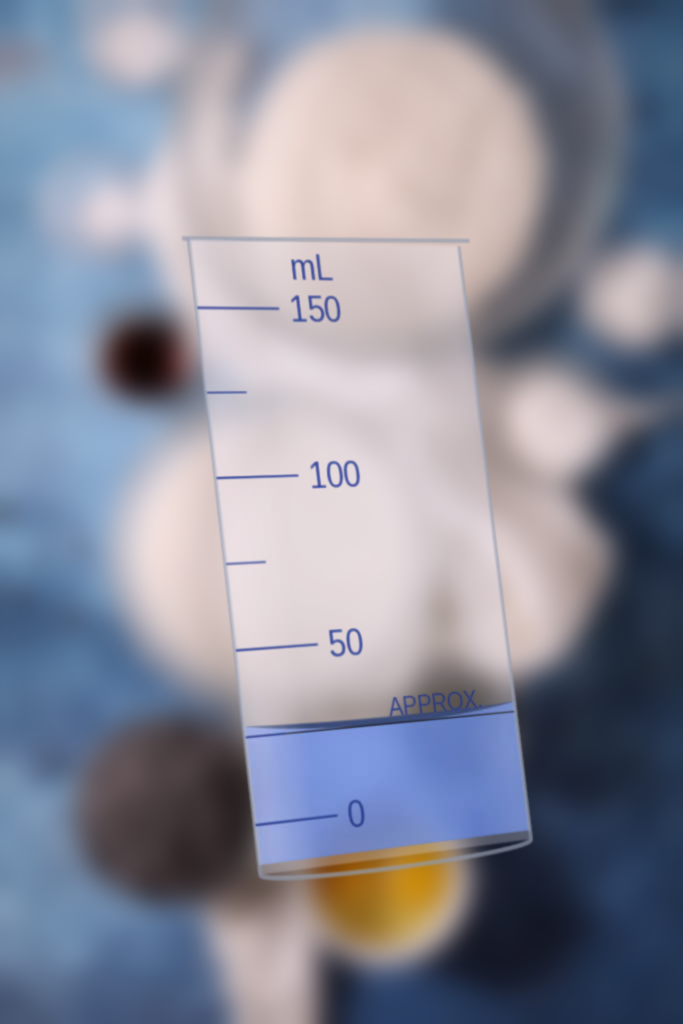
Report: 25; mL
